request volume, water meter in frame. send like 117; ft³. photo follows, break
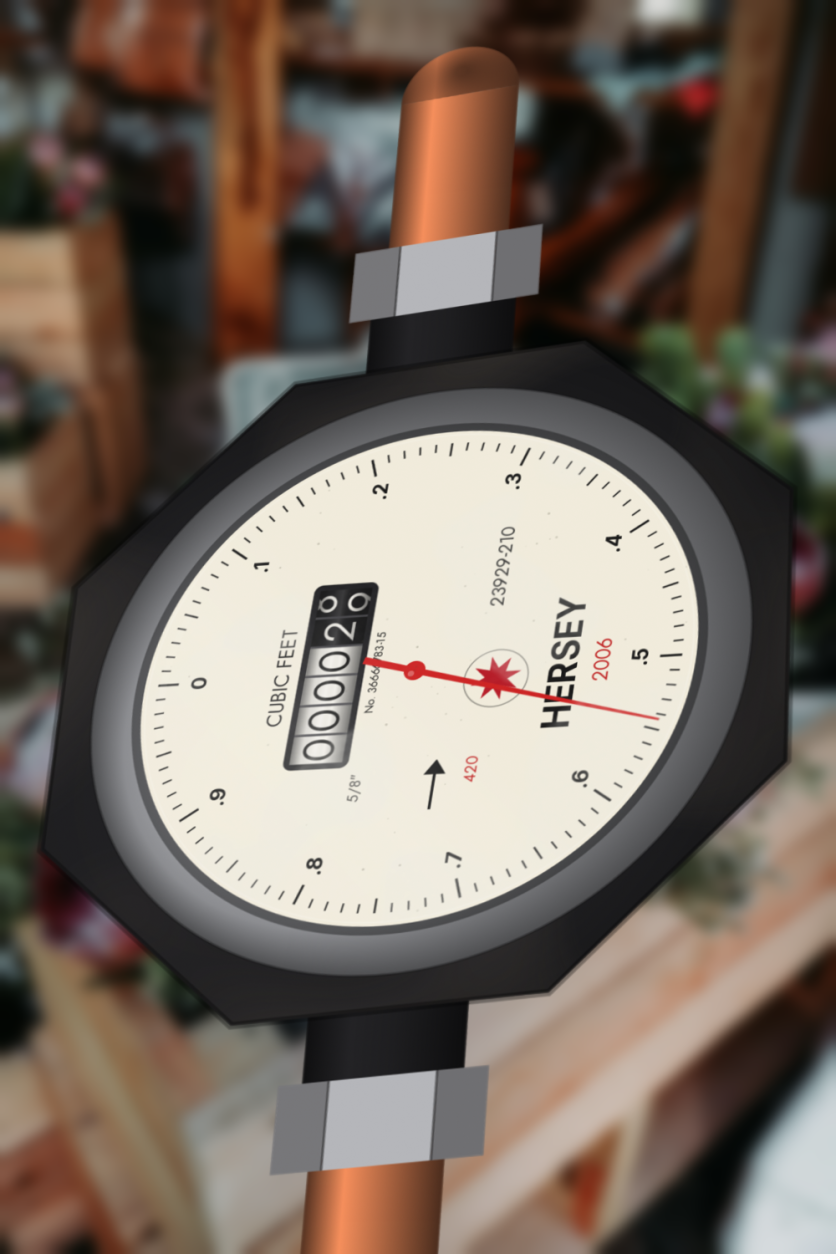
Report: 28.54; ft³
